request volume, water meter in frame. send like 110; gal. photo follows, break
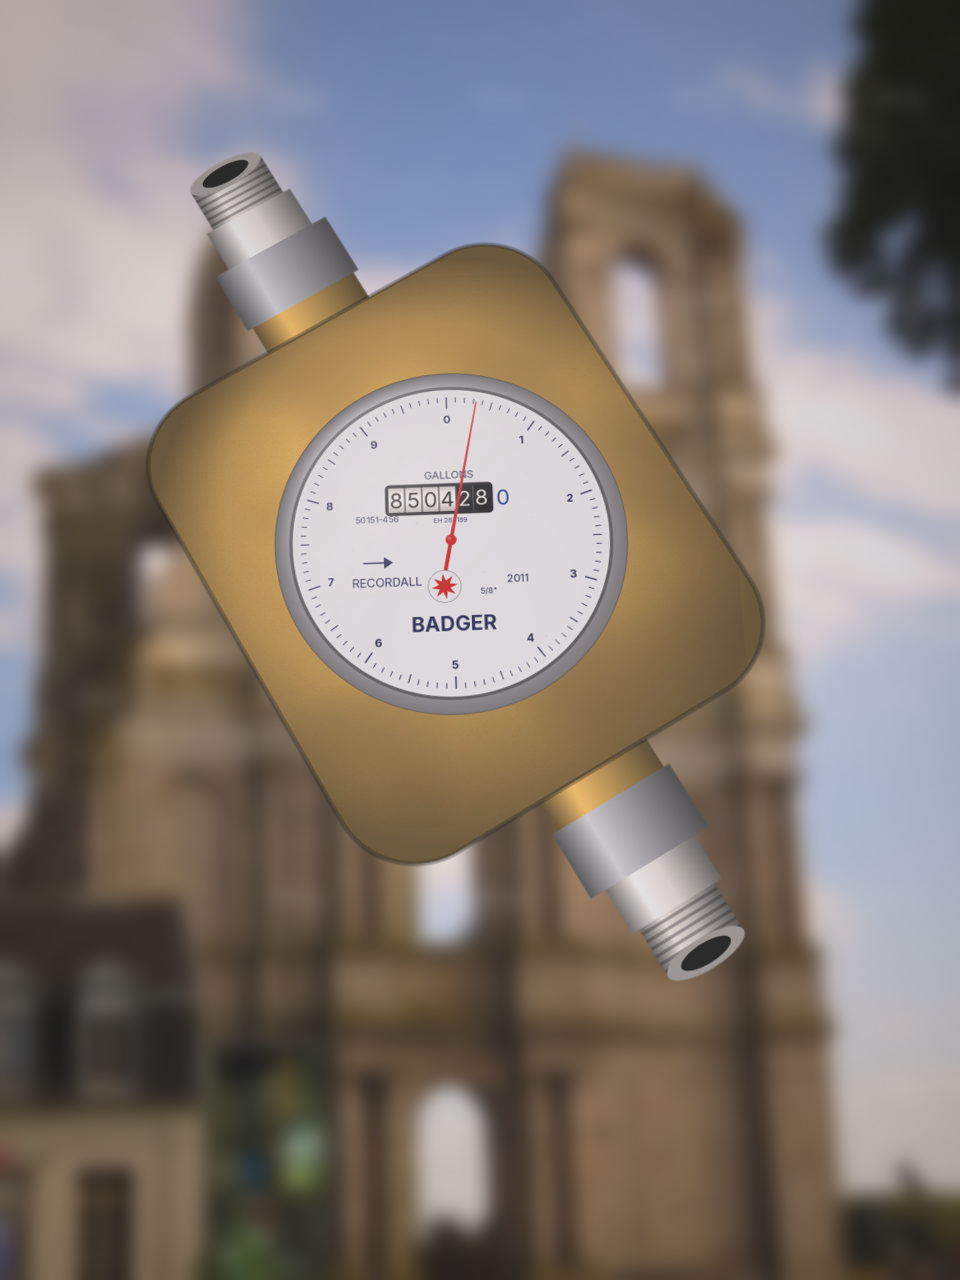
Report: 8504280.3; gal
